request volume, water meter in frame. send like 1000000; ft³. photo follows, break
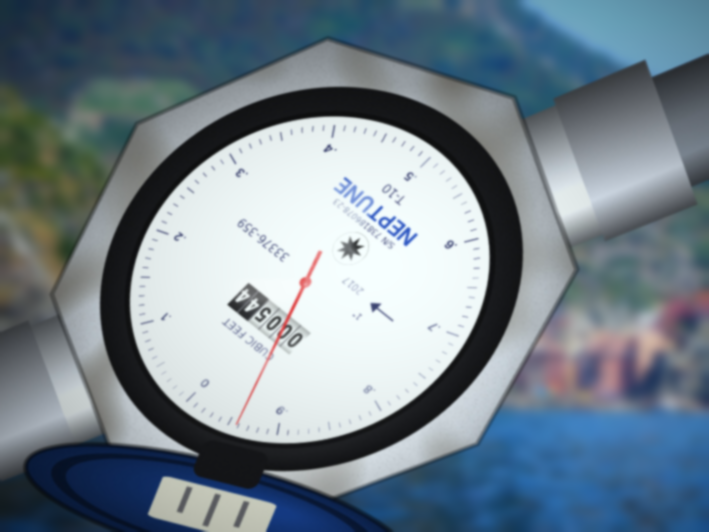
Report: 543.94; ft³
